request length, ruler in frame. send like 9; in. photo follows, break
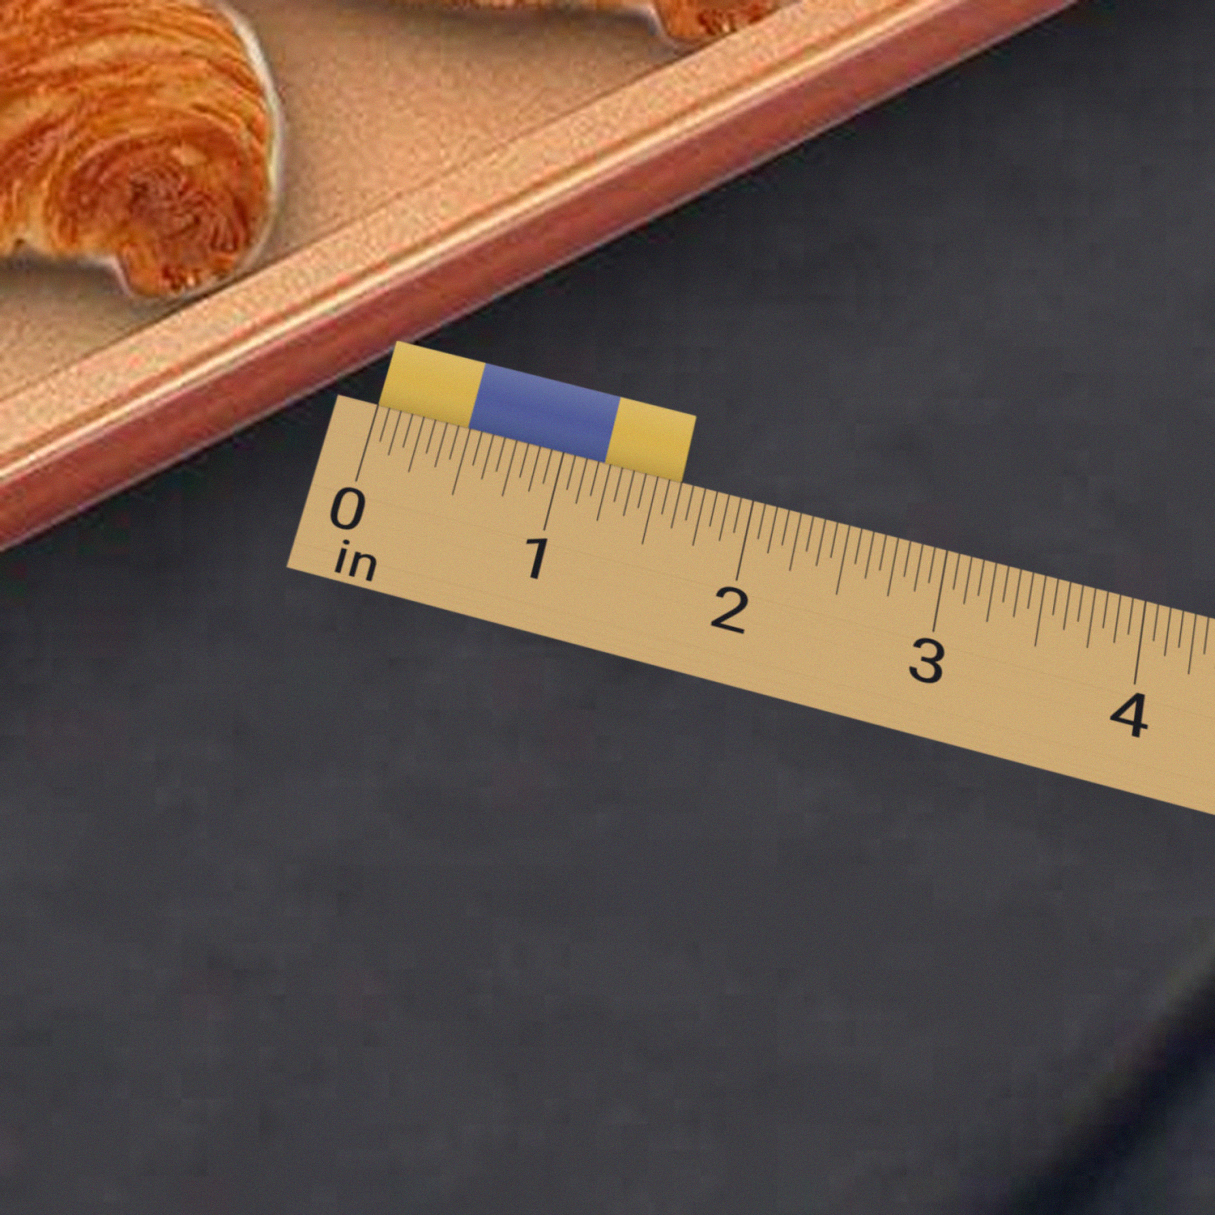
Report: 1.625; in
